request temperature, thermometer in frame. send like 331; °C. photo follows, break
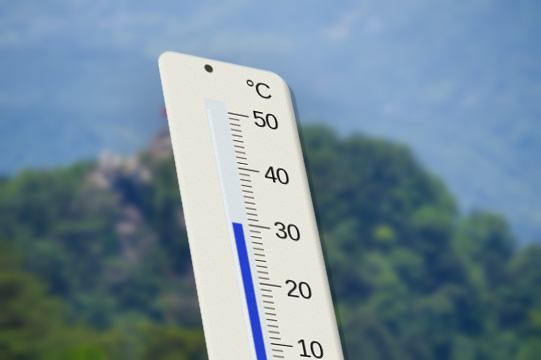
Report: 30; °C
